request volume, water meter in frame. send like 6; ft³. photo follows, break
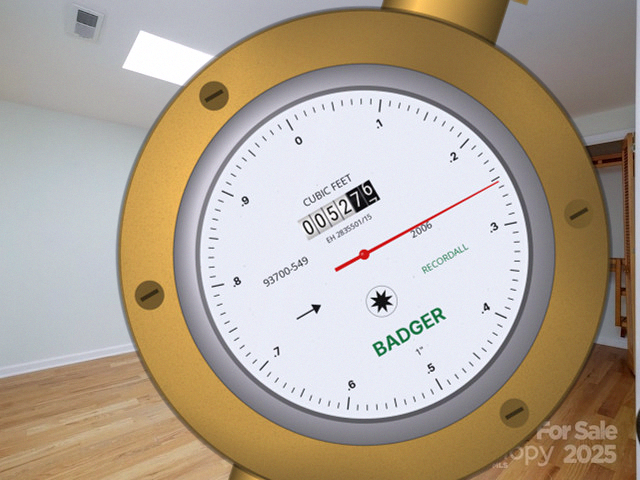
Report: 5276.25; ft³
